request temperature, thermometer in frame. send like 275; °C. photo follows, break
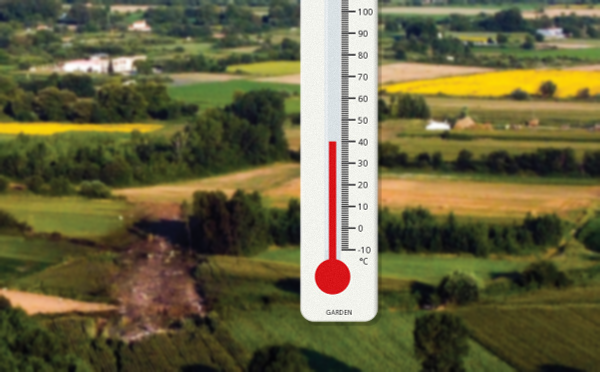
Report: 40; °C
